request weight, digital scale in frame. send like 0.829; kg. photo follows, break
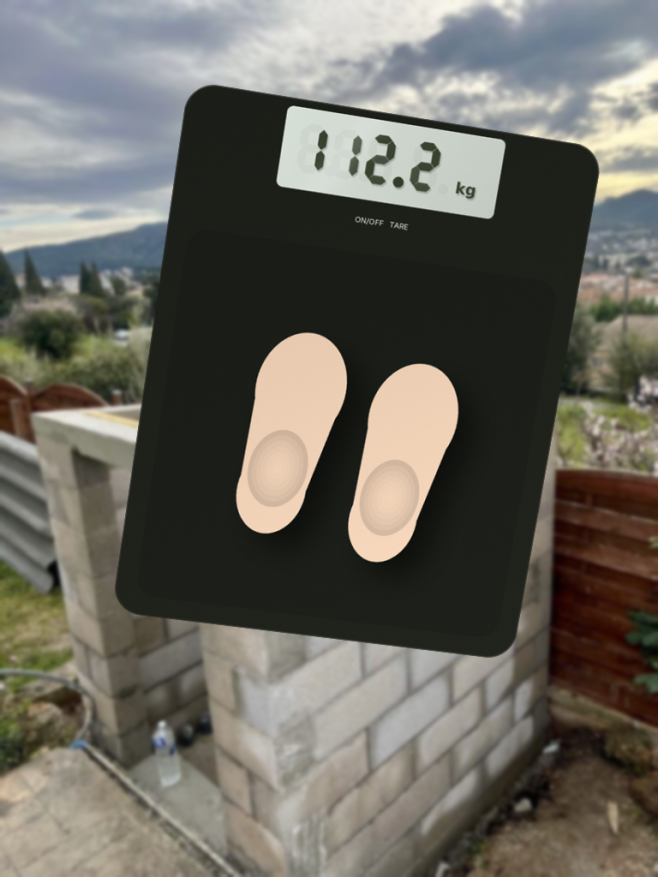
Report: 112.2; kg
